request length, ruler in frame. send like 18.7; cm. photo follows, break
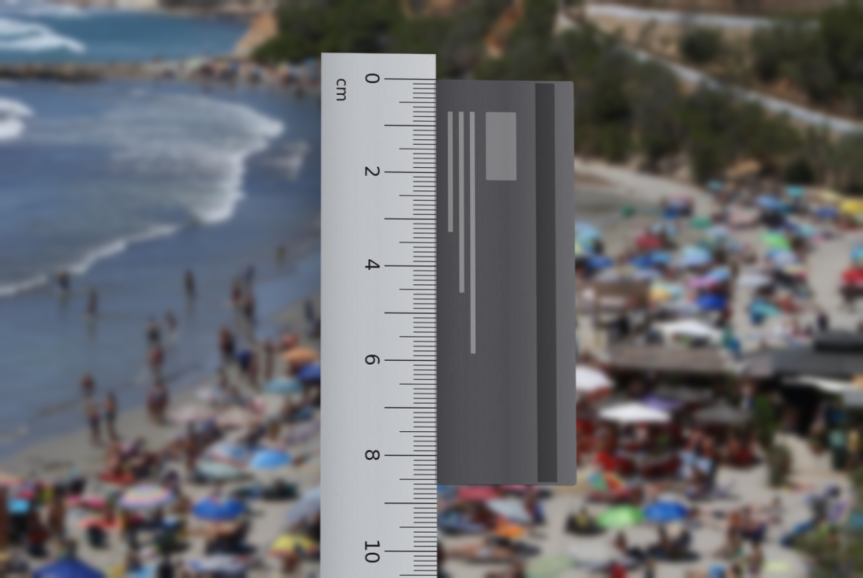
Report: 8.6; cm
